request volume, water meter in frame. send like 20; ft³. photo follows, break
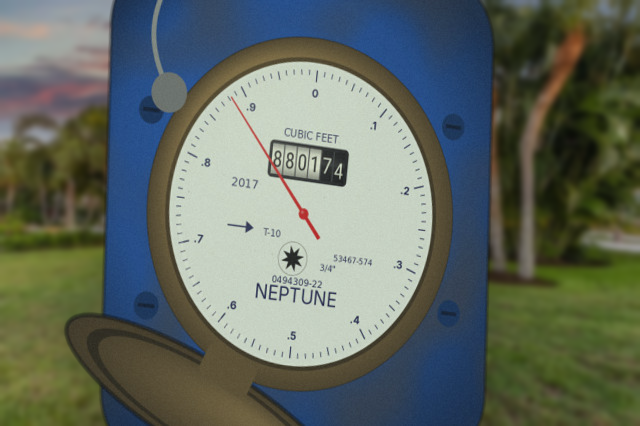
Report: 880173.88; ft³
